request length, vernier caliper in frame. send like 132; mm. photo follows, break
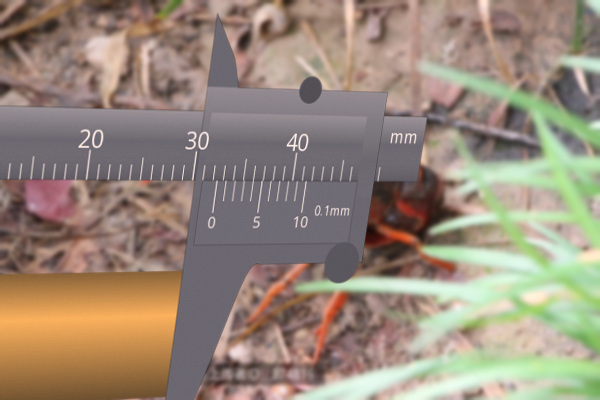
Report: 32.4; mm
